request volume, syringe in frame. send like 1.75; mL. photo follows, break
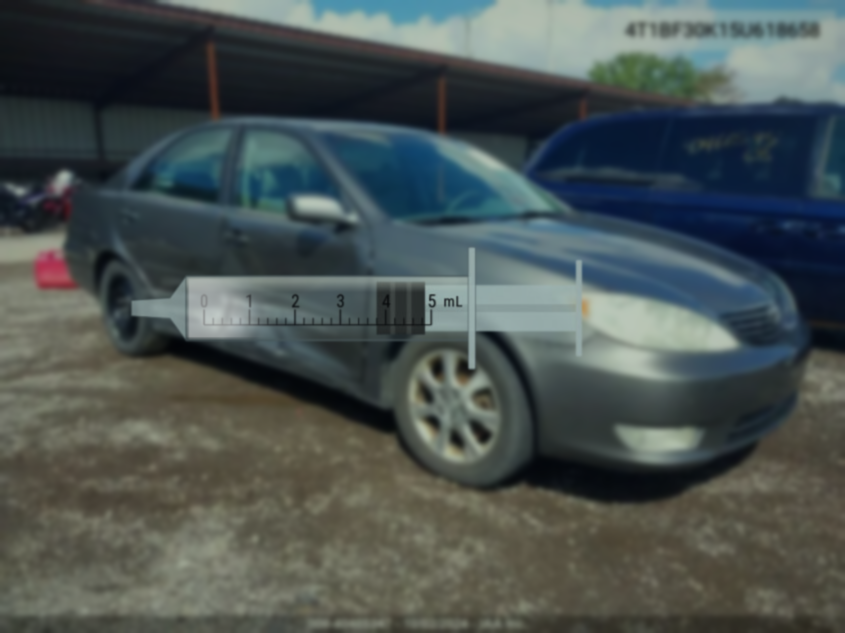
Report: 3.8; mL
